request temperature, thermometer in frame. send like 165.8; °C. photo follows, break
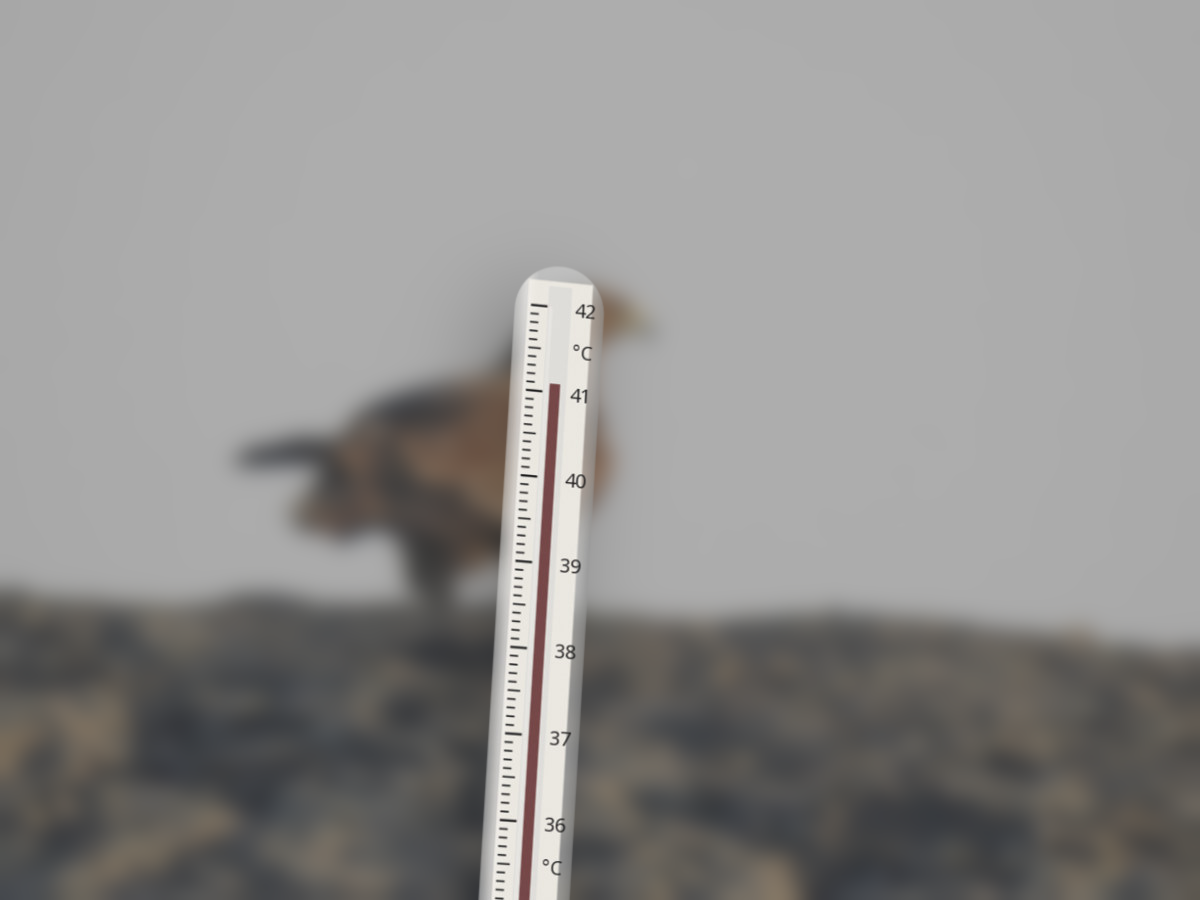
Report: 41.1; °C
